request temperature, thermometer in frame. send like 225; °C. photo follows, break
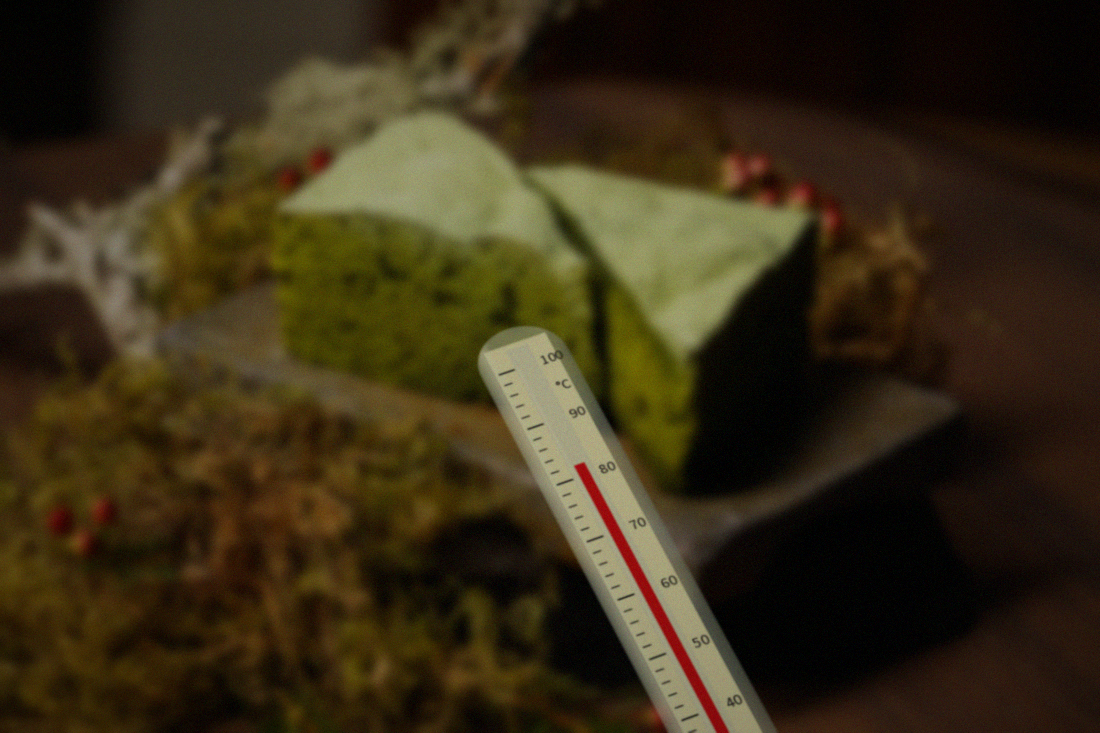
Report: 82; °C
